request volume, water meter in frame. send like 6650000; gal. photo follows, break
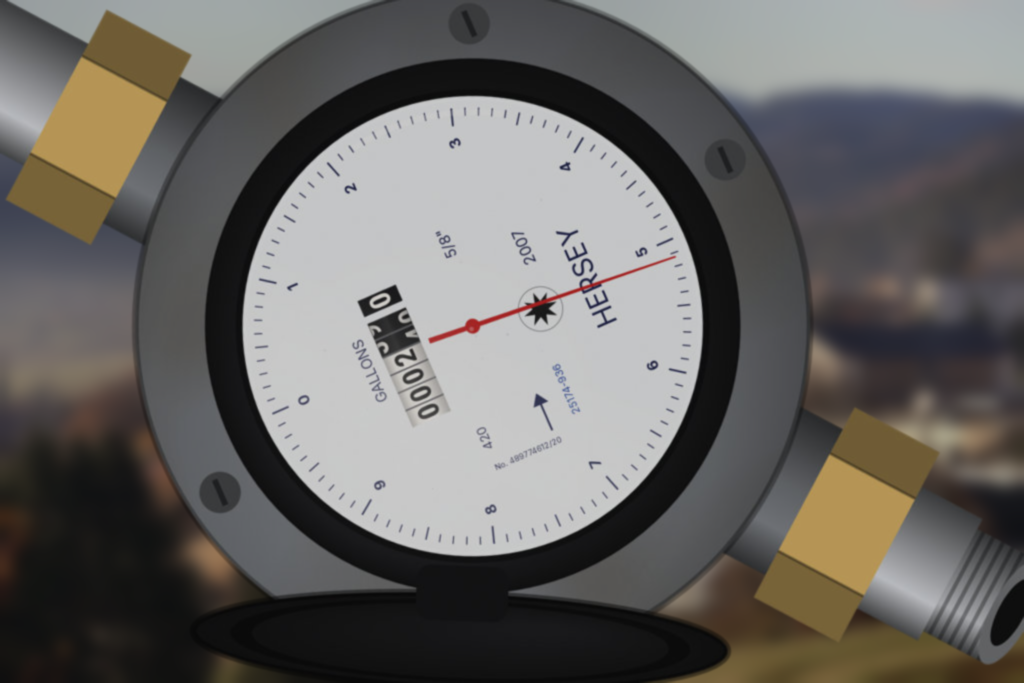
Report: 2395.1; gal
